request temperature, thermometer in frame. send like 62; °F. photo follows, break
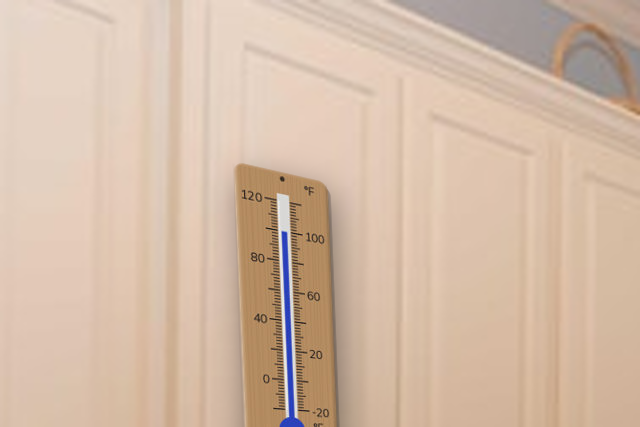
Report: 100; °F
